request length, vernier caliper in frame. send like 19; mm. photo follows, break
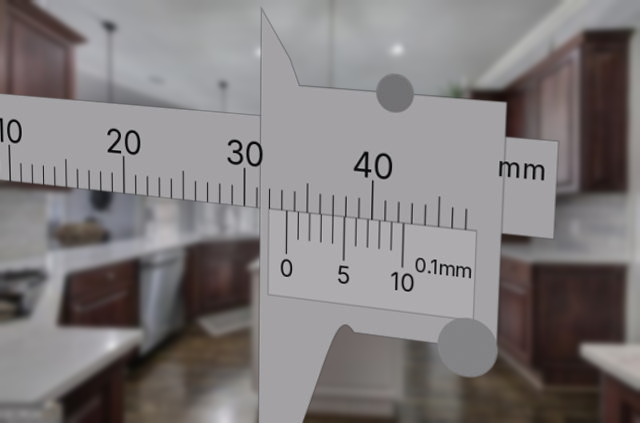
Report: 33.4; mm
